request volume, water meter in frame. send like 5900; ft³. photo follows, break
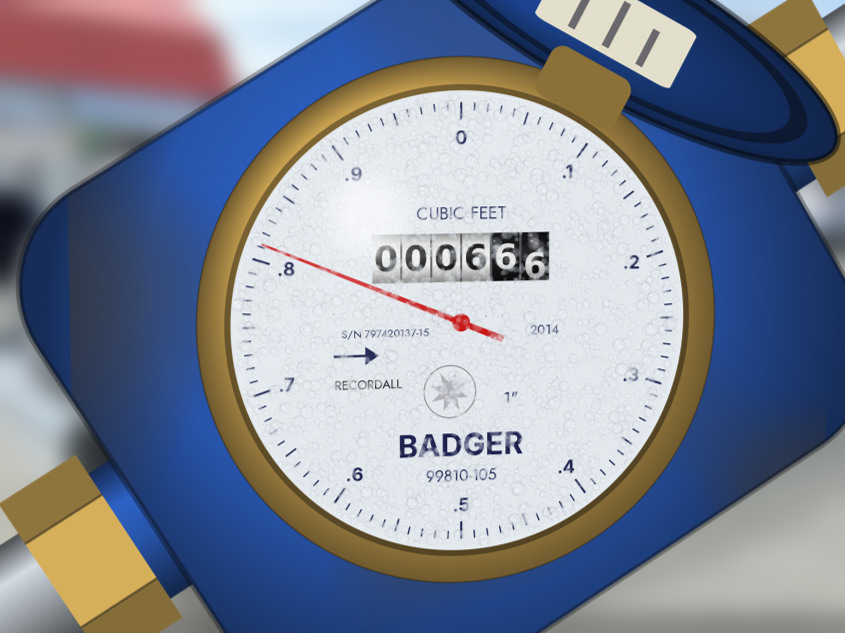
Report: 665.81; ft³
